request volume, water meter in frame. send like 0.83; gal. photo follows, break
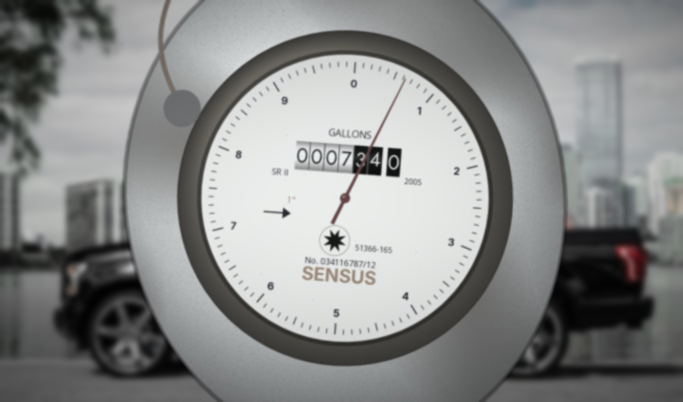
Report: 7340.6; gal
